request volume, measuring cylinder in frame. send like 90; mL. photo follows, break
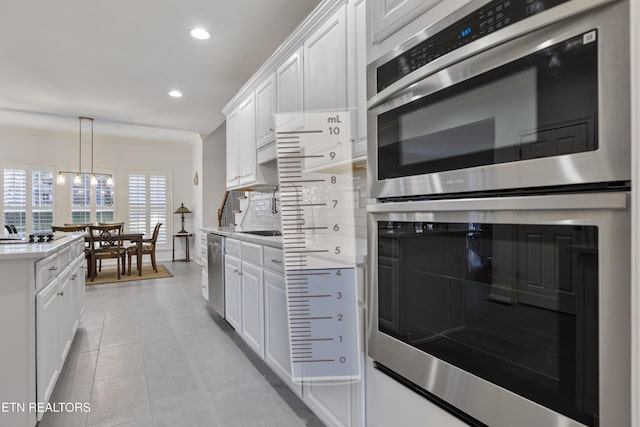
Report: 4.2; mL
